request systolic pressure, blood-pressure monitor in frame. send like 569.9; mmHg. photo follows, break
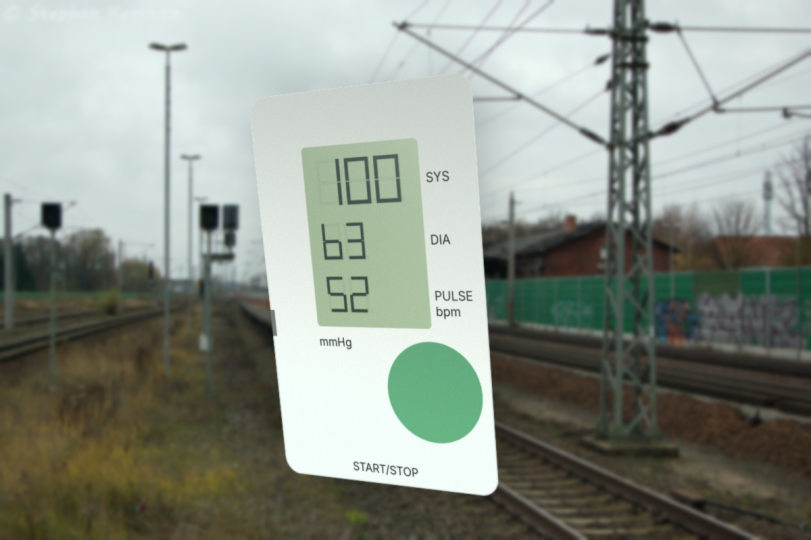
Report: 100; mmHg
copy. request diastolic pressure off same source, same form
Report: 63; mmHg
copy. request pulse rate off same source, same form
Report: 52; bpm
